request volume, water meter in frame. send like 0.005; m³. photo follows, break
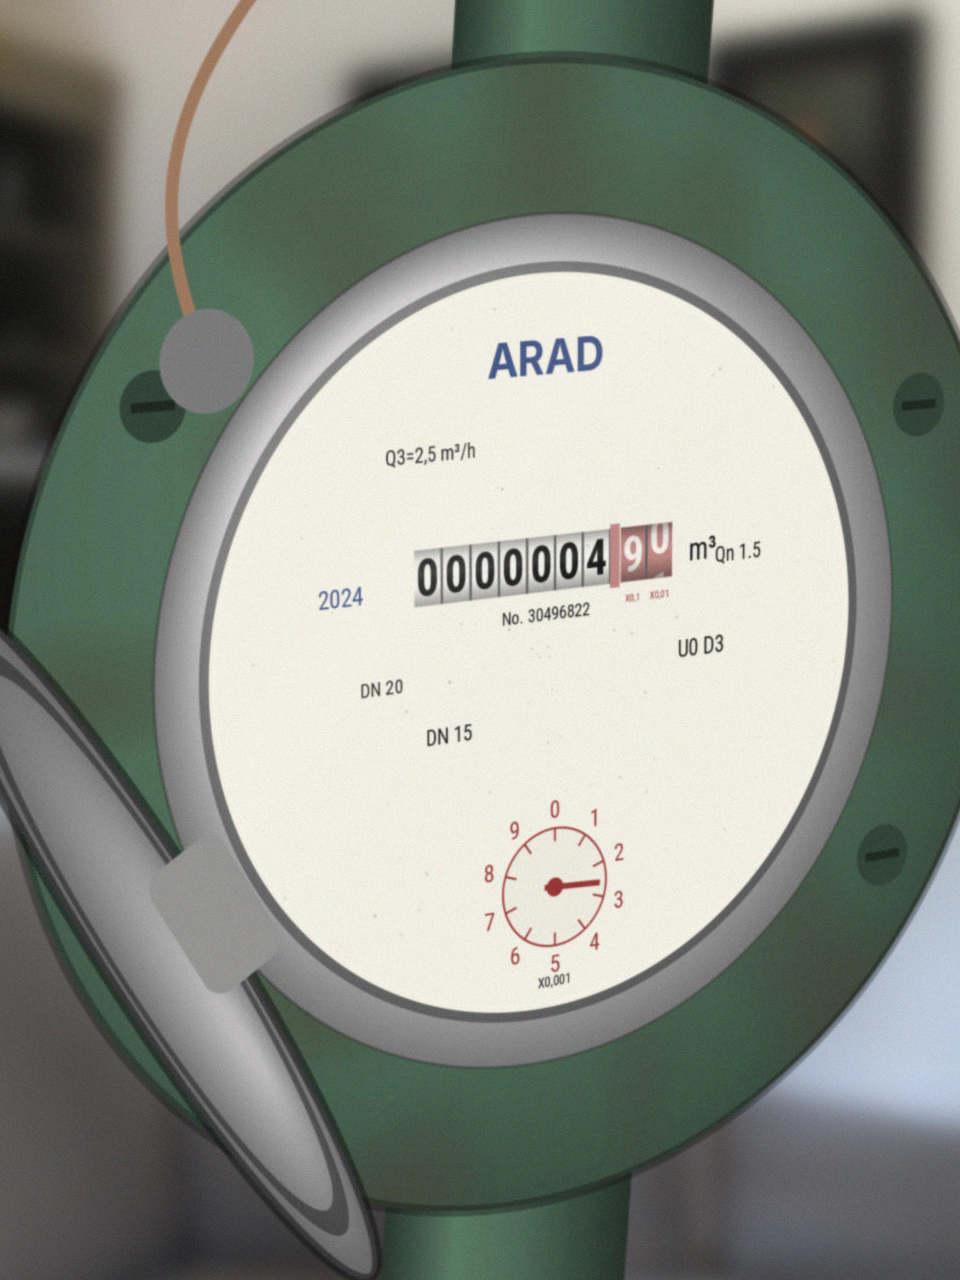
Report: 4.902; m³
